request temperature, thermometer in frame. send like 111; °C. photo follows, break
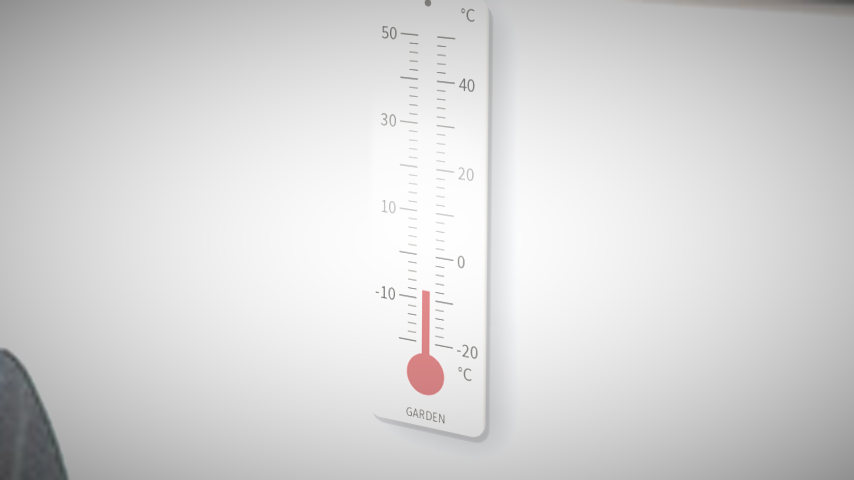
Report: -8; °C
